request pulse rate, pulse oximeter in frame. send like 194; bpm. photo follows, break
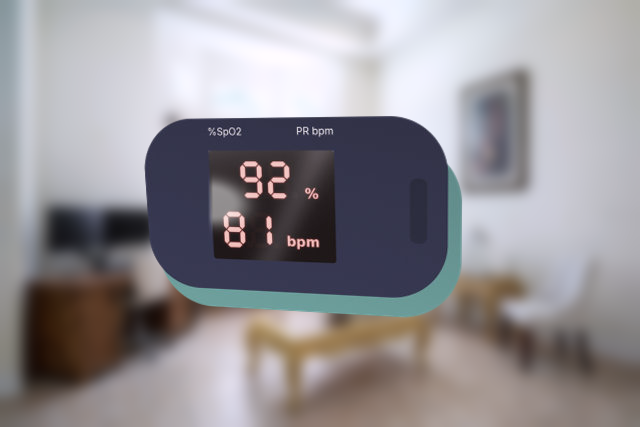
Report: 81; bpm
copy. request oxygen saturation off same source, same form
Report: 92; %
